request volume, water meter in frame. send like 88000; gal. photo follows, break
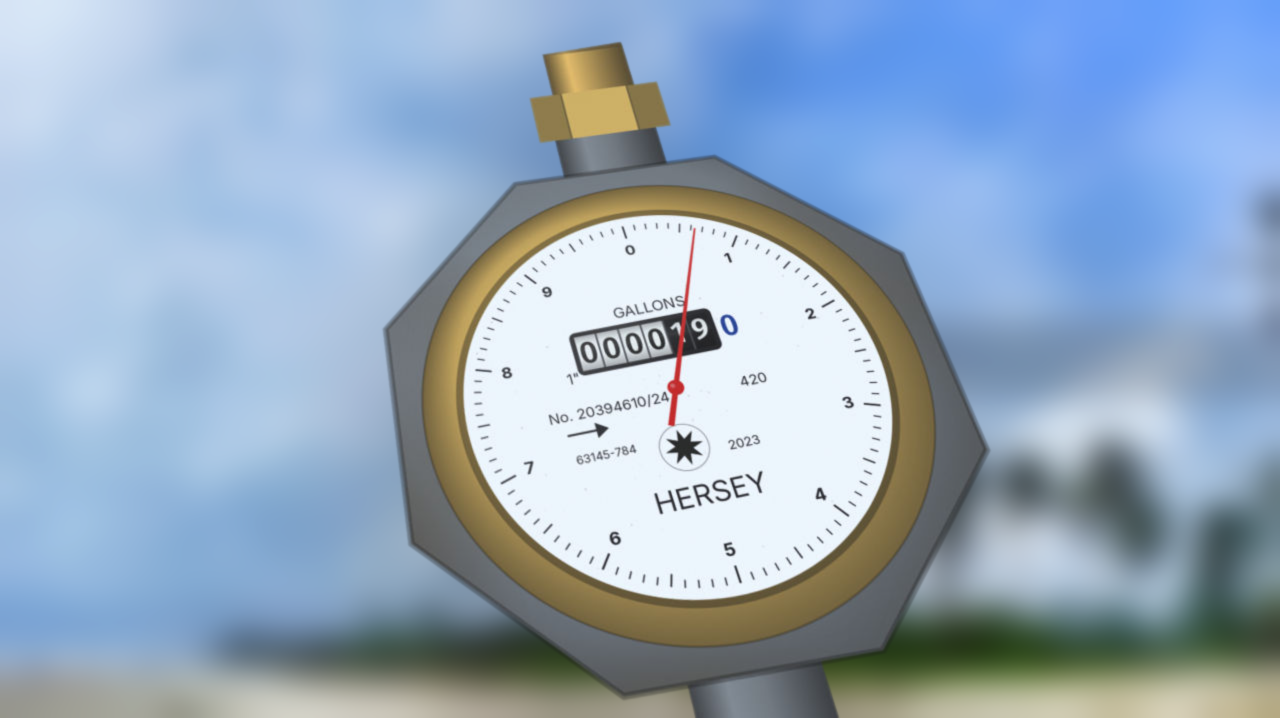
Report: 190.6; gal
